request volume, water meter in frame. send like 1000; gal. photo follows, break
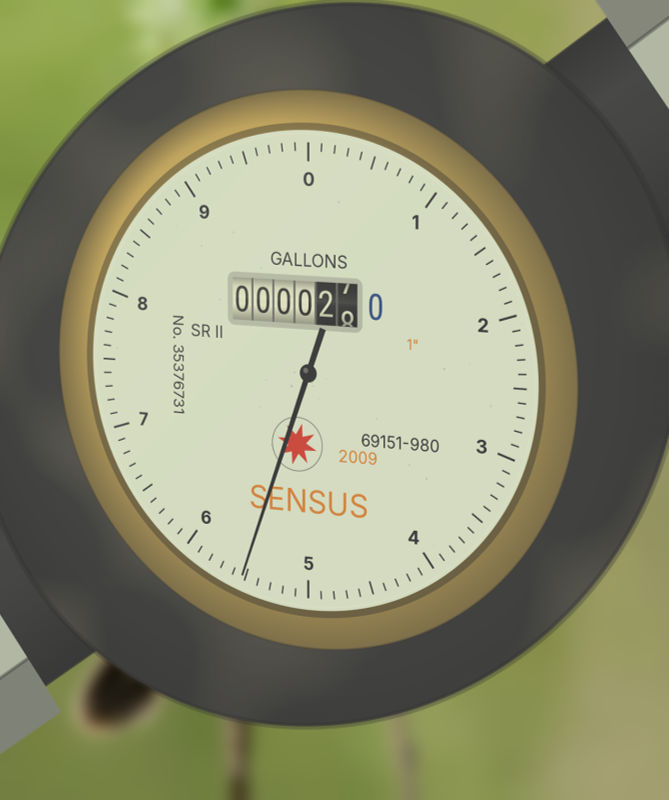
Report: 275.5; gal
